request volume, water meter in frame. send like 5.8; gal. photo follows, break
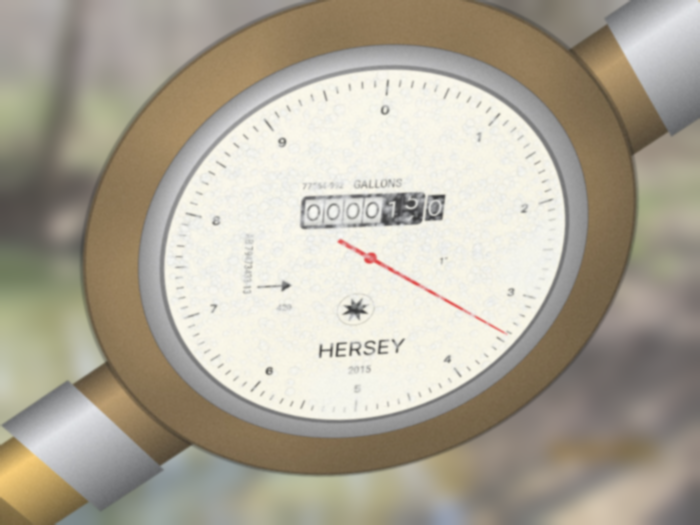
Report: 153.4; gal
